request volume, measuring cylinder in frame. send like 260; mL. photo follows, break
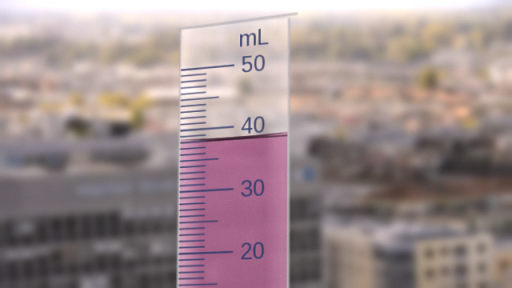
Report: 38; mL
